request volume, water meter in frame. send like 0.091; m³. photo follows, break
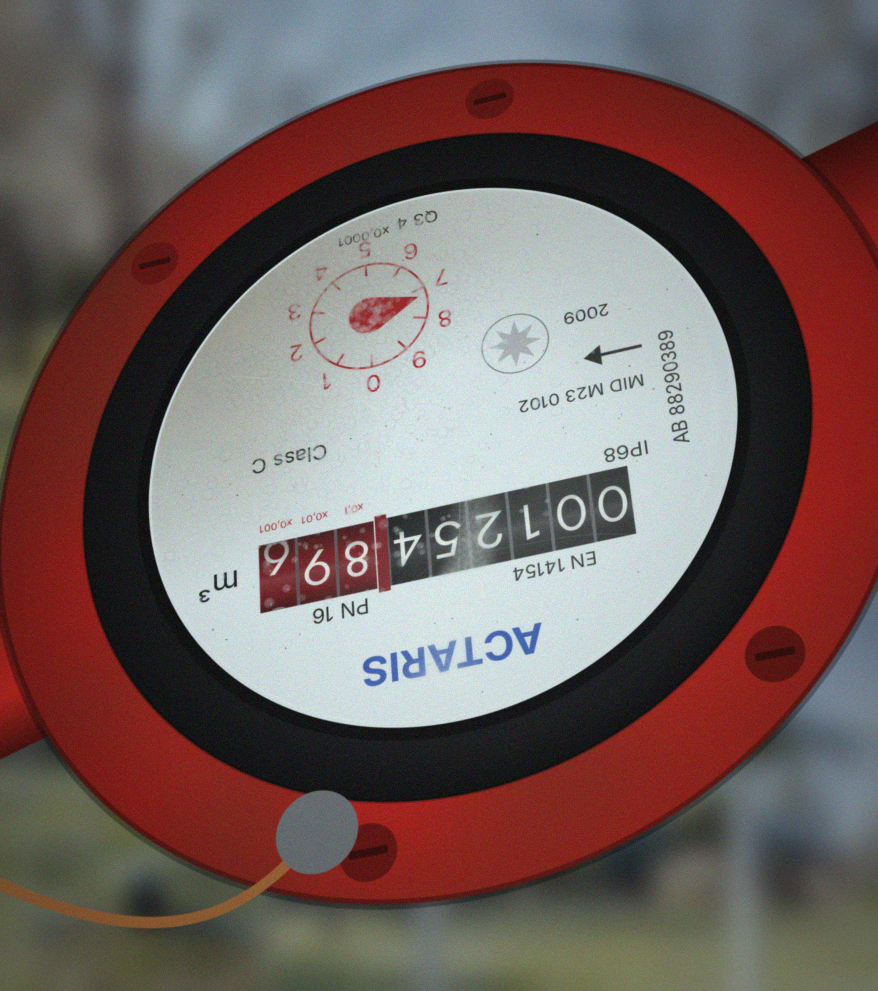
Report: 1254.8957; m³
